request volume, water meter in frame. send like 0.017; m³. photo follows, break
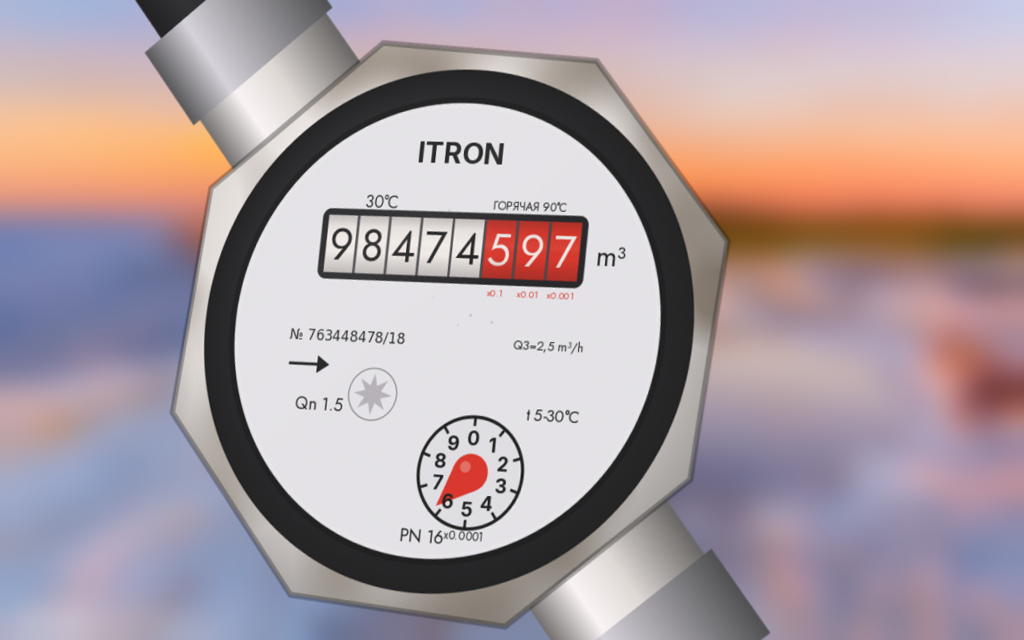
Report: 98474.5976; m³
